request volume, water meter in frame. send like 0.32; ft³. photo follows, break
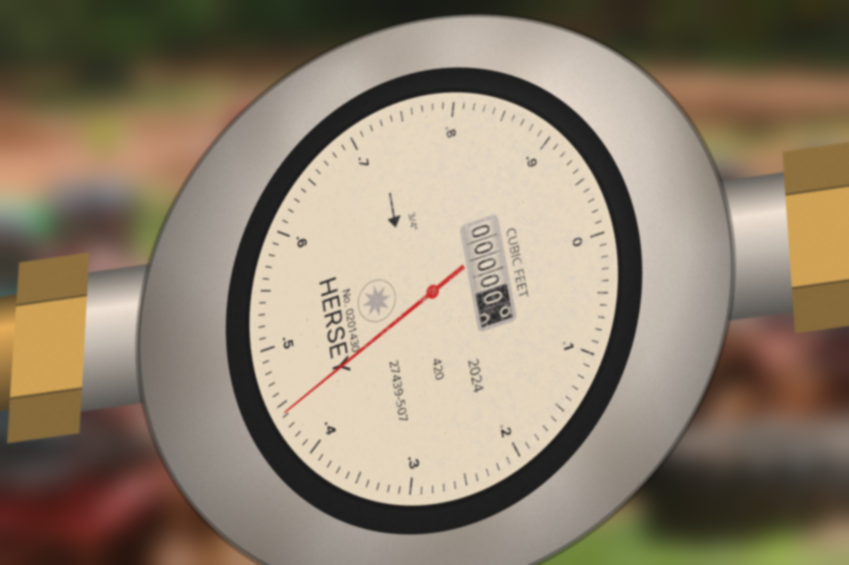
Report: 8.44; ft³
